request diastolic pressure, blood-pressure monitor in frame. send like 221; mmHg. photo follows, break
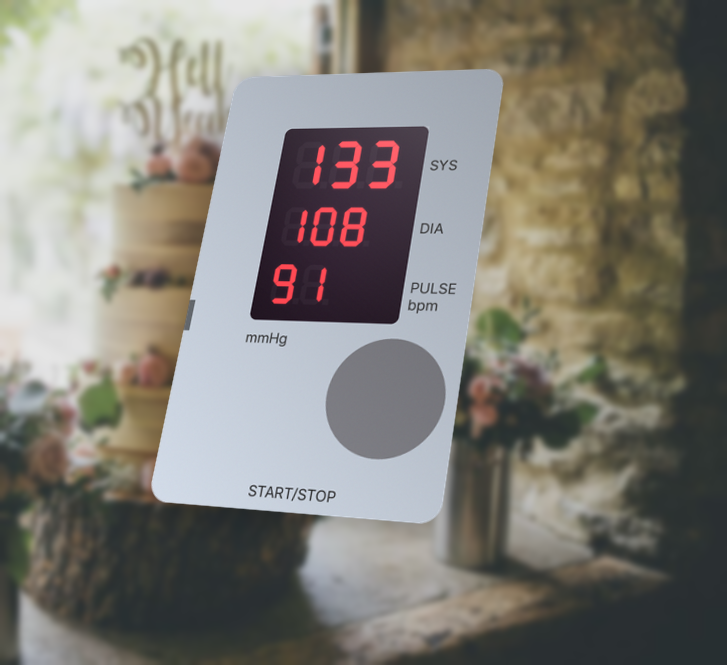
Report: 108; mmHg
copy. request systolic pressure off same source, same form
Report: 133; mmHg
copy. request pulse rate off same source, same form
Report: 91; bpm
